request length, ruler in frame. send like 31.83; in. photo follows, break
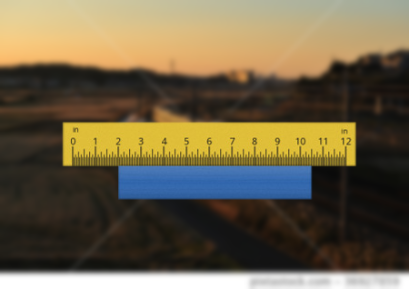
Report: 8.5; in
